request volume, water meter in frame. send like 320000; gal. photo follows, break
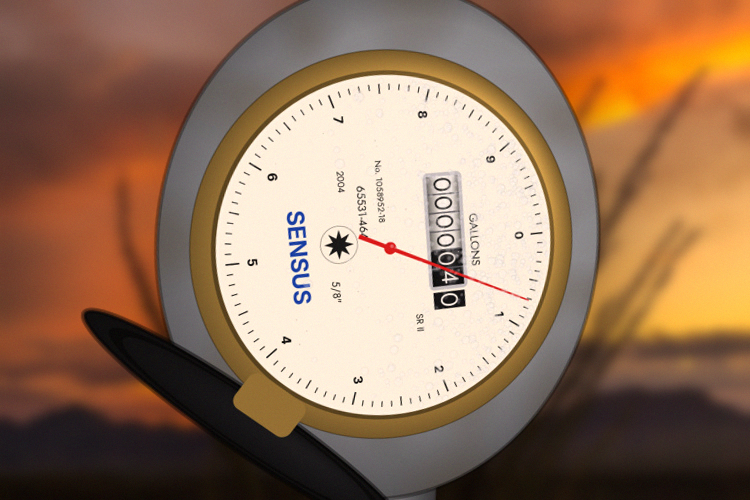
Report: 40.7; gal
